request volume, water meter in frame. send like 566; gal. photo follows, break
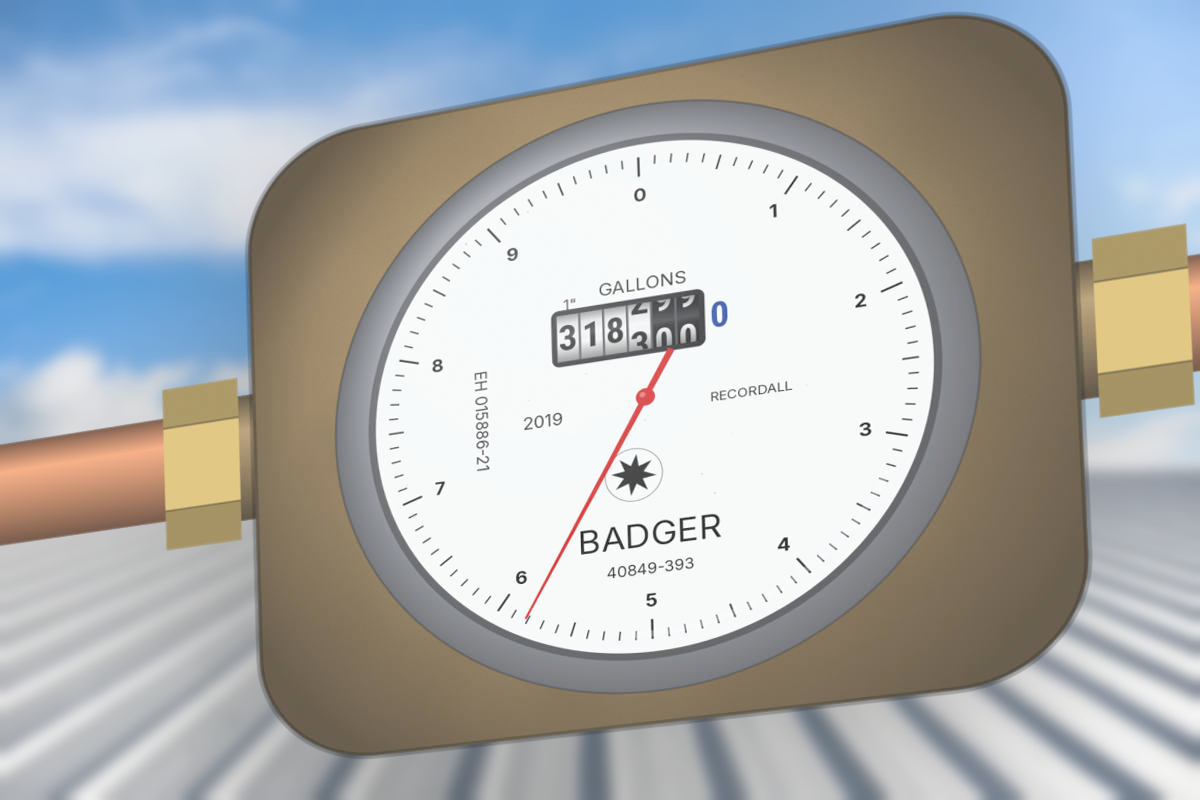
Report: 3182995.8; gal
